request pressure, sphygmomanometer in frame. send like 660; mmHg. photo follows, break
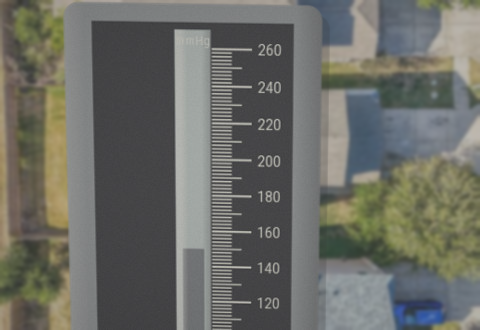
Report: 150; mmHg
